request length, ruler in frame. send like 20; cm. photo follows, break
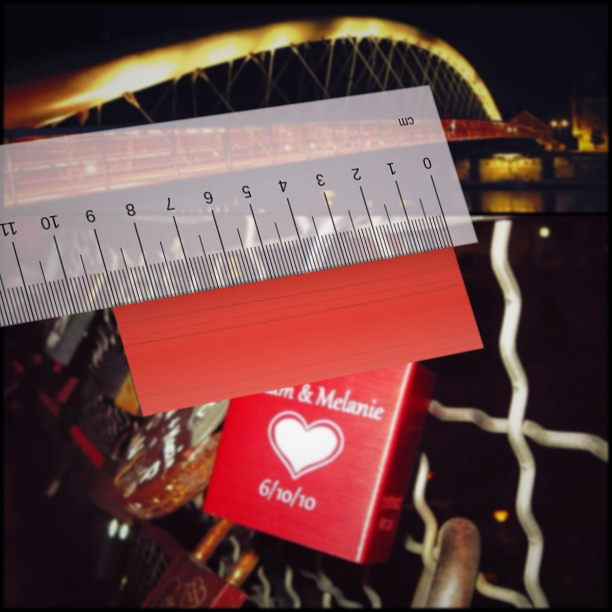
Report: 9.1; cm
